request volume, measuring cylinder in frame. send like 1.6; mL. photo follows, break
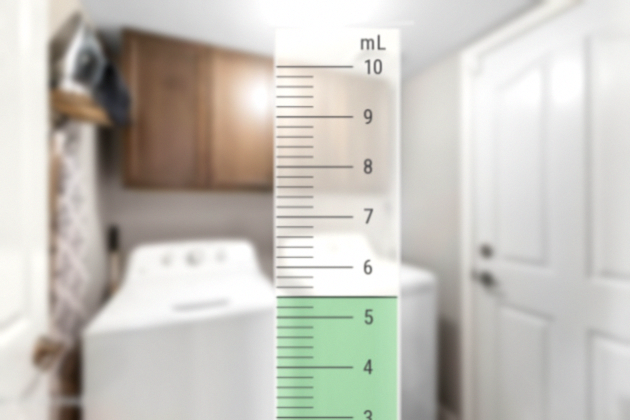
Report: 5.4; mL
